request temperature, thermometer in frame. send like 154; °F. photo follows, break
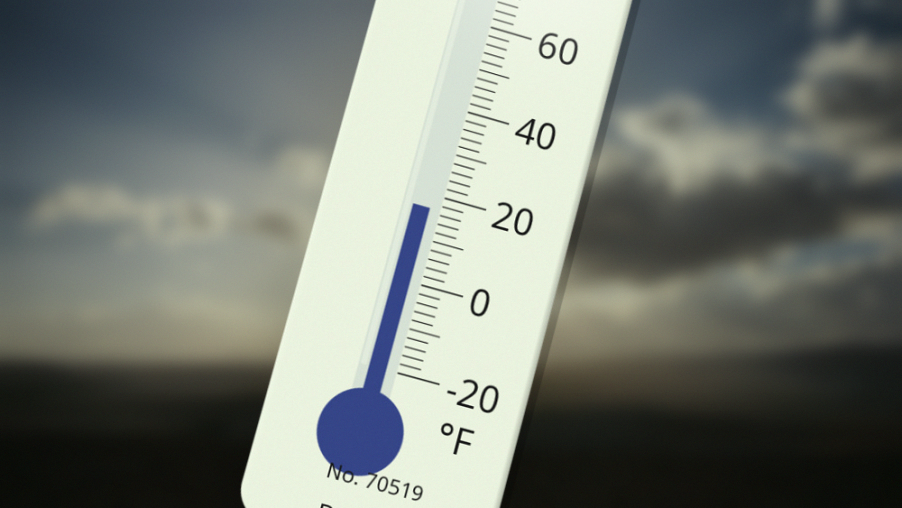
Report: 17; °F
